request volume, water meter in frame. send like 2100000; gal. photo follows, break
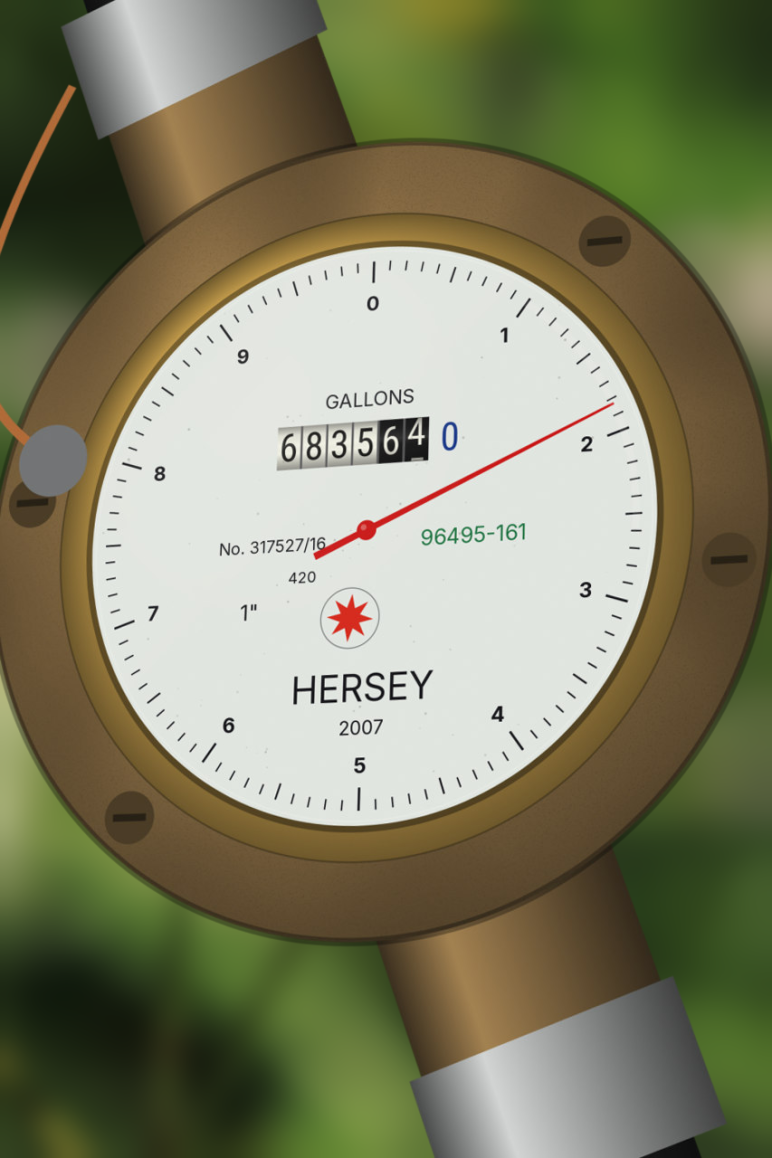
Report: 6835641.8; gal
